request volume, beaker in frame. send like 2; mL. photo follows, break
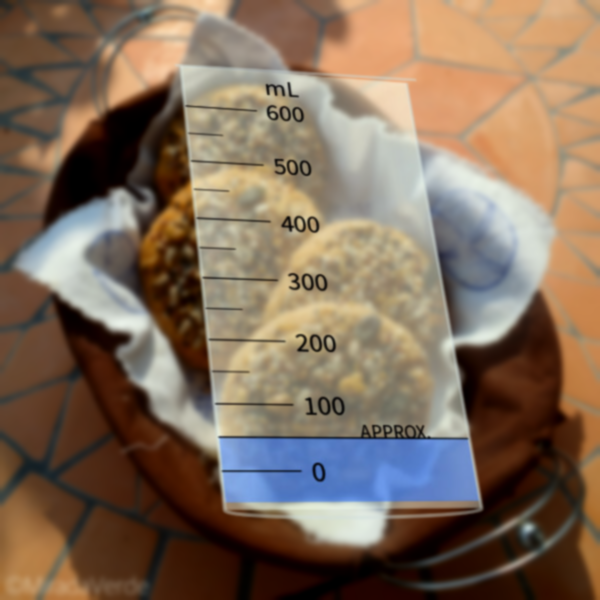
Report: 50; mL
